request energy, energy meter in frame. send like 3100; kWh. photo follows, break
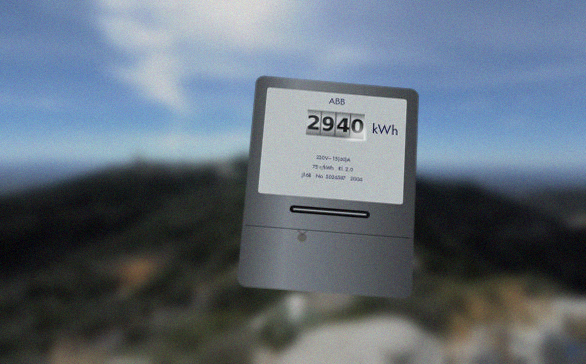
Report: 2940; kWh
